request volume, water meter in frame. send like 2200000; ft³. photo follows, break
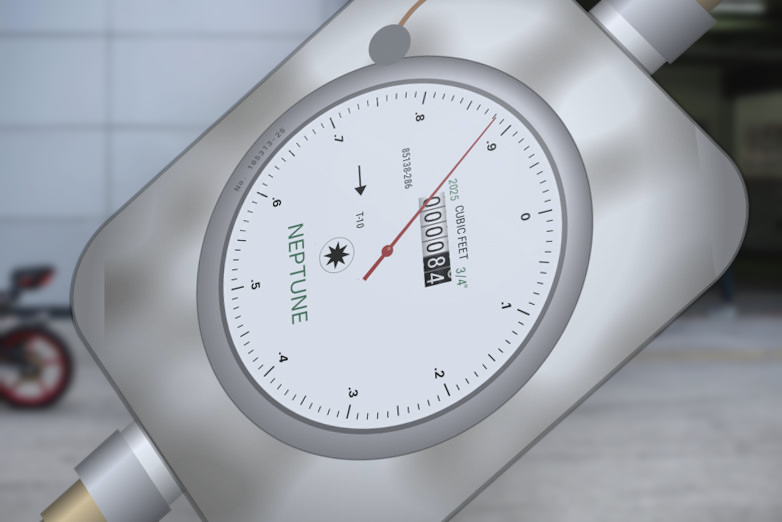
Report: 83.88; ft³
